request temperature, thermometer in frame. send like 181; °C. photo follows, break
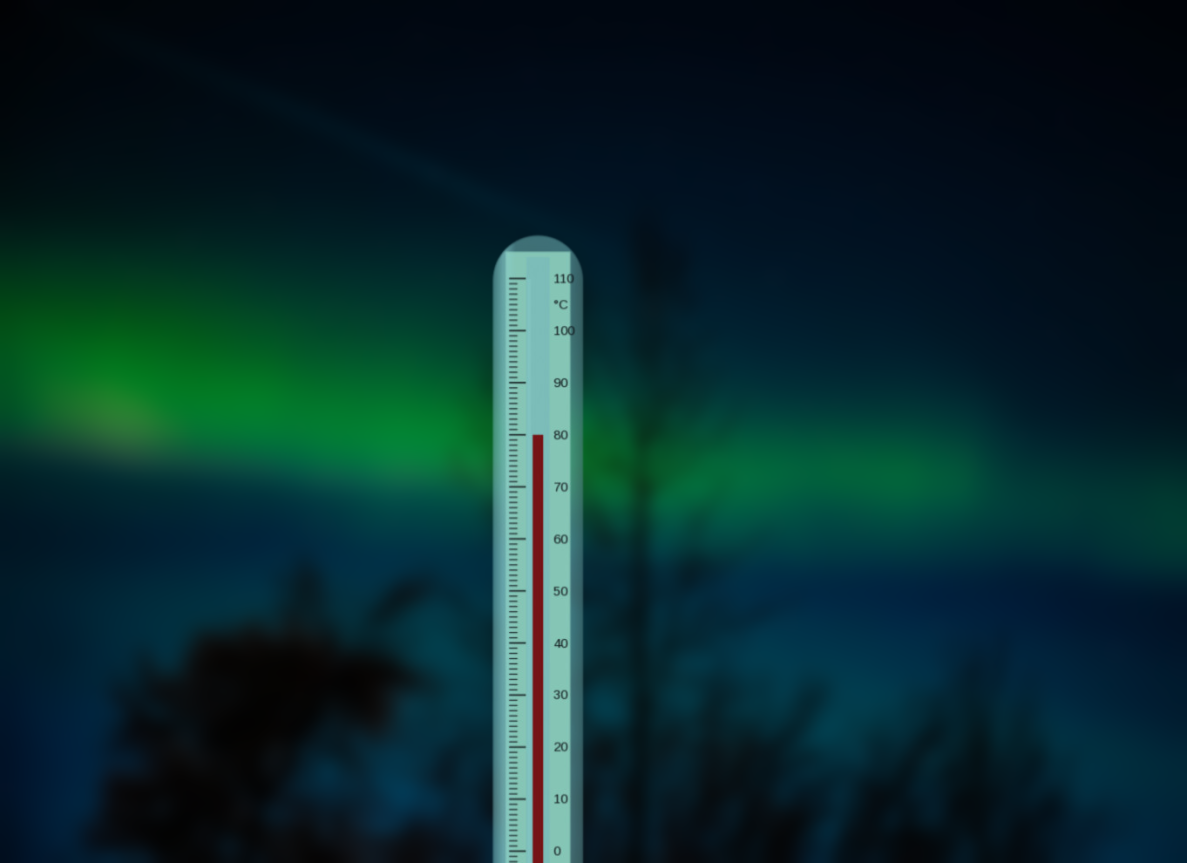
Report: 80; °C
